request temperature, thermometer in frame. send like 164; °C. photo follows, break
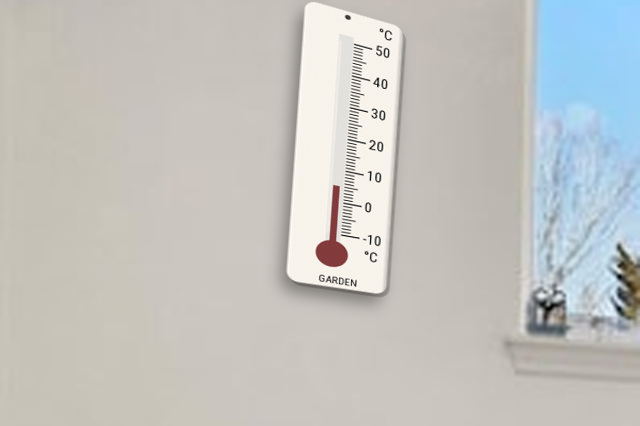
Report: 5; °C
